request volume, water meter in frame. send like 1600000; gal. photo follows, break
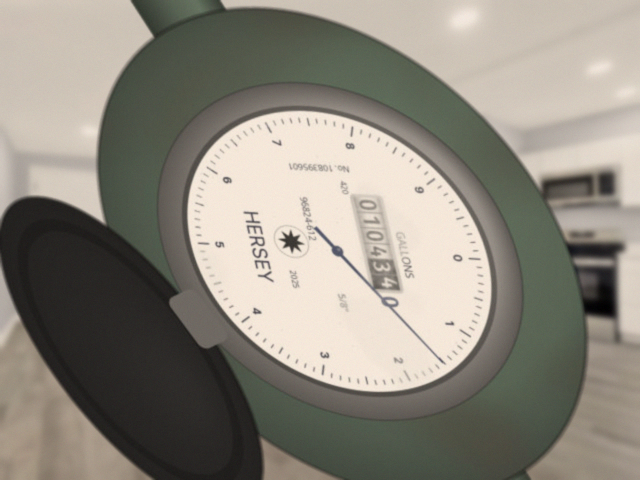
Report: 104341.5; gal
